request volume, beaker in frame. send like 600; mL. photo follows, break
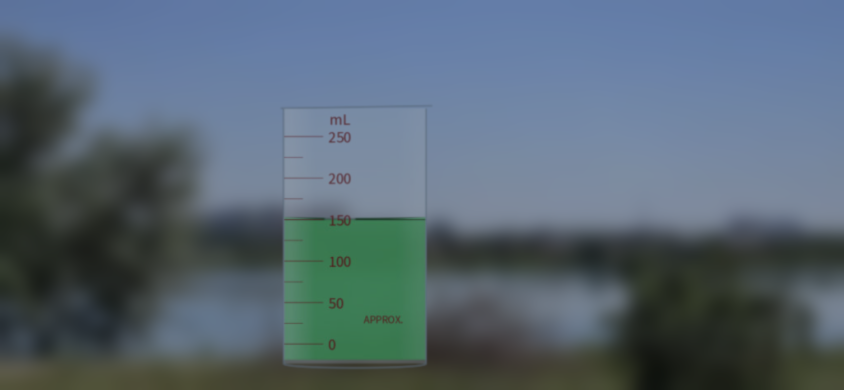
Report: 150; mL
